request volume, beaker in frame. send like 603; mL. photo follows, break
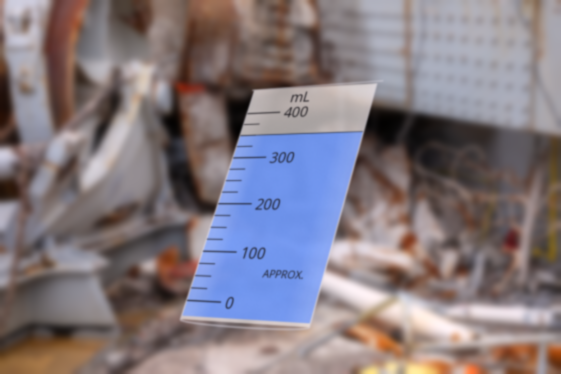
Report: 350; mL
